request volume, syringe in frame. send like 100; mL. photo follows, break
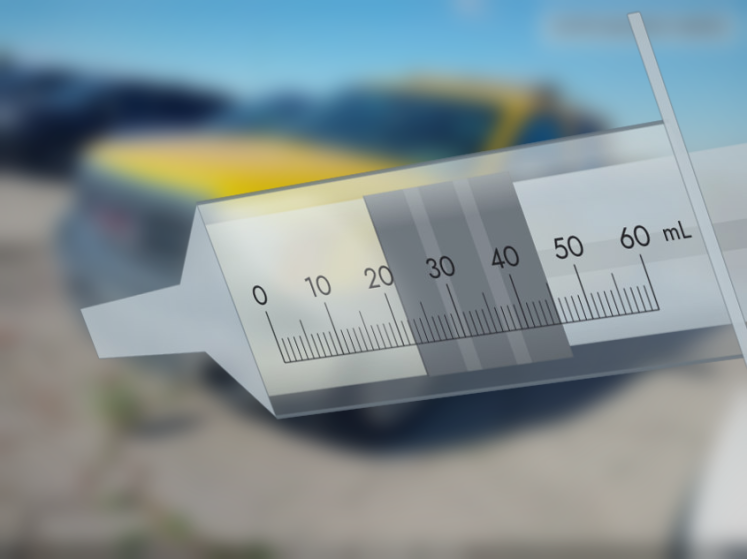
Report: 22; mL
